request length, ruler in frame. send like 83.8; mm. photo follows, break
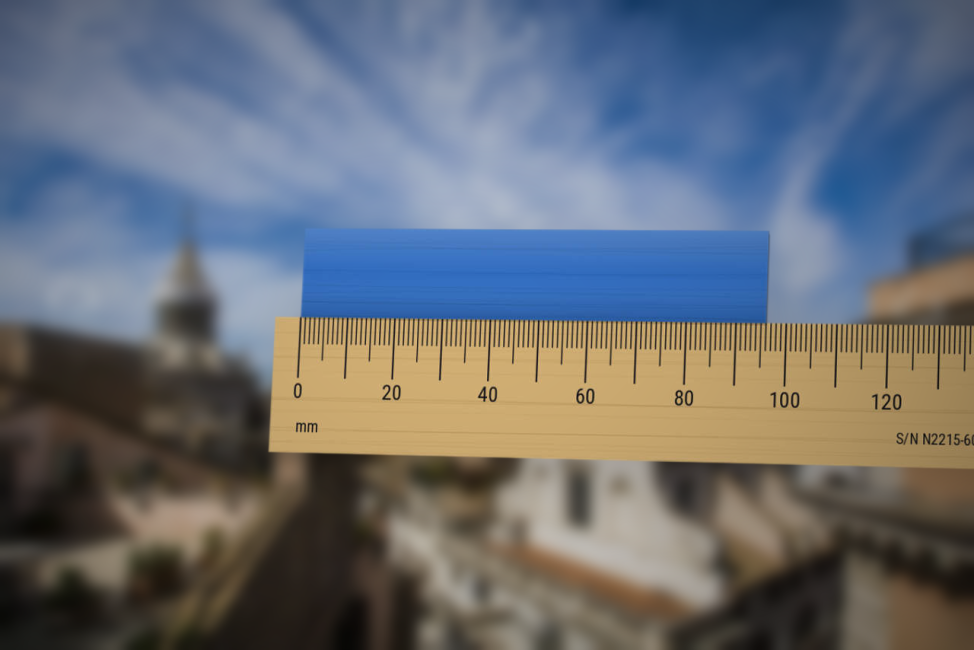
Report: 96; mm
